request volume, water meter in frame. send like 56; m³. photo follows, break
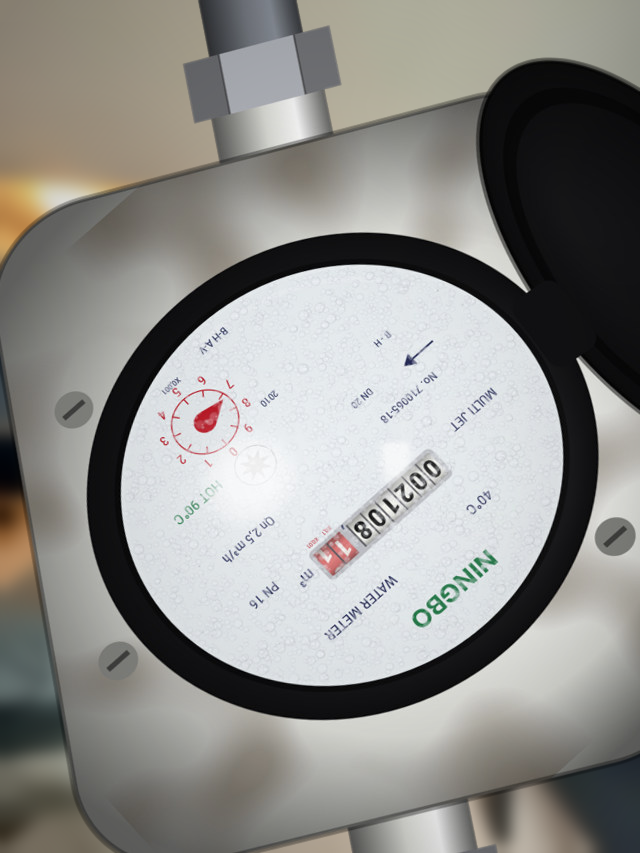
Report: 2108.107; m³
